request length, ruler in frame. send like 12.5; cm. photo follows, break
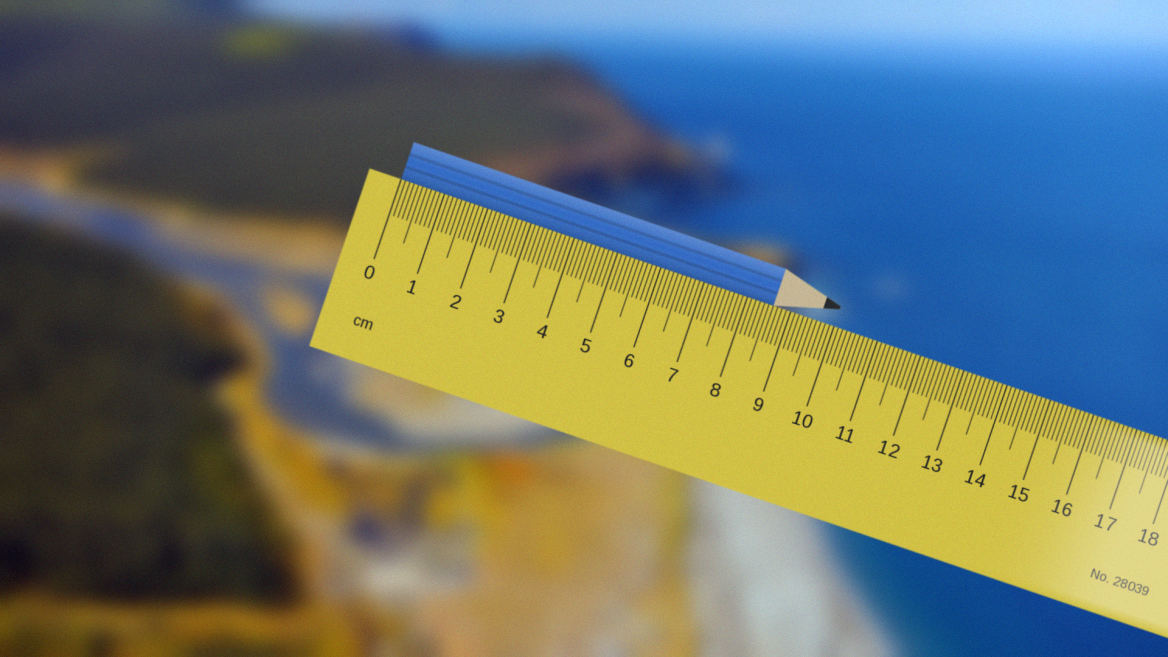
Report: 10; cm
